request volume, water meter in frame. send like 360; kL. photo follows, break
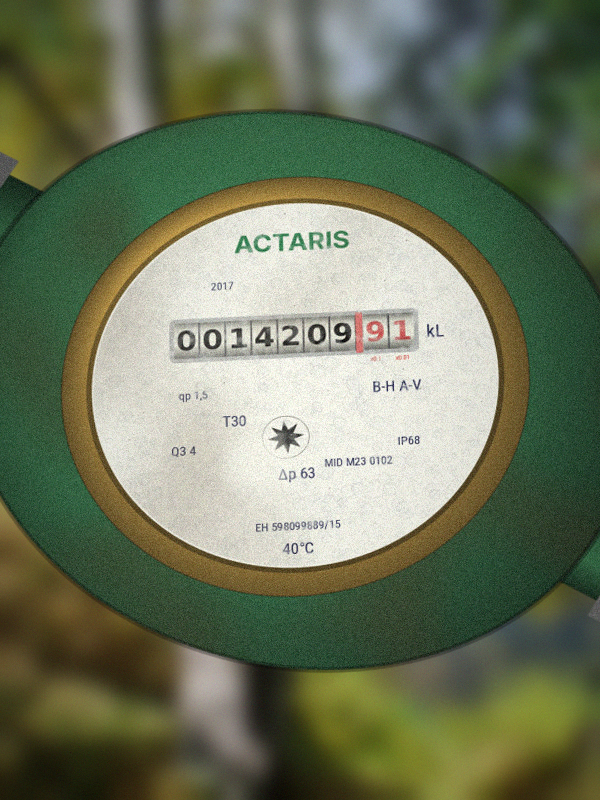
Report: 14209.91; kL
